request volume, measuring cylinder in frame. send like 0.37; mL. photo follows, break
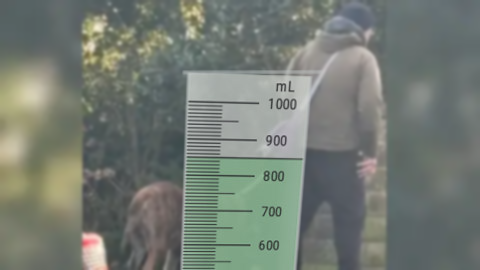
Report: 850; mL
